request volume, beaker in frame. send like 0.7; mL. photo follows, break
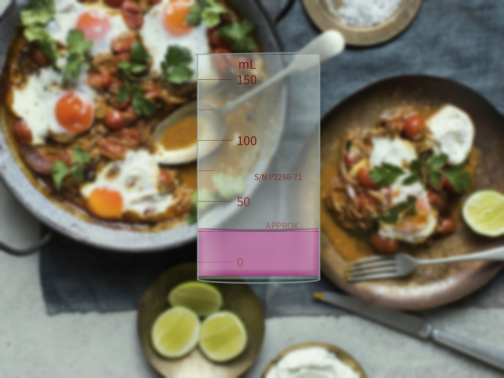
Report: 25; mL
